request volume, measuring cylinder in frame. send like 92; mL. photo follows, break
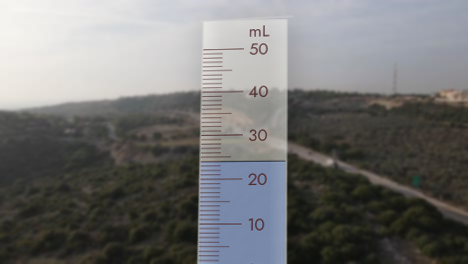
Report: 24; mL
